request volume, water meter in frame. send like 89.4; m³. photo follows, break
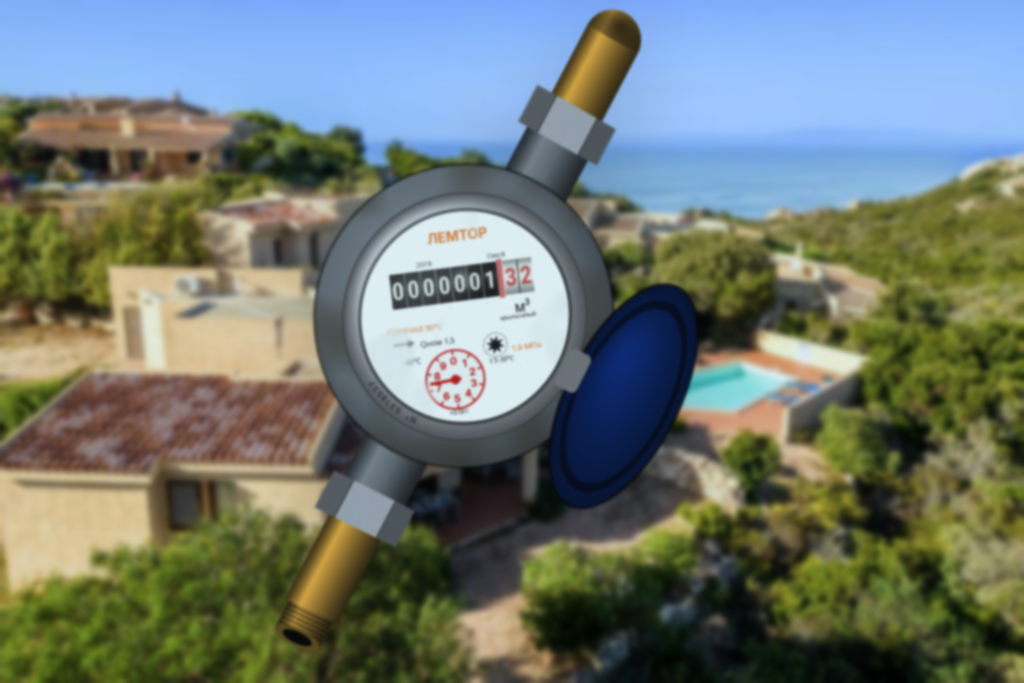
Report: 1.327; m³
